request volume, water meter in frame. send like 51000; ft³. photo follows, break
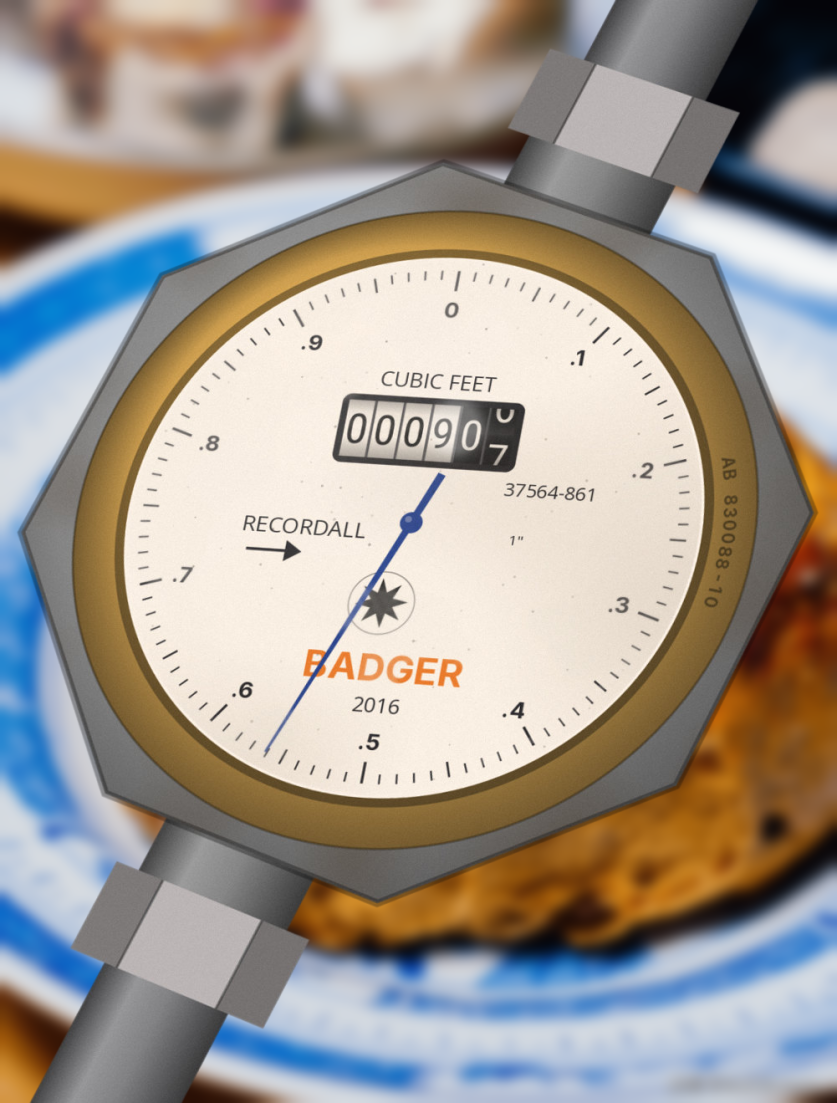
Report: 906.56; ft³
